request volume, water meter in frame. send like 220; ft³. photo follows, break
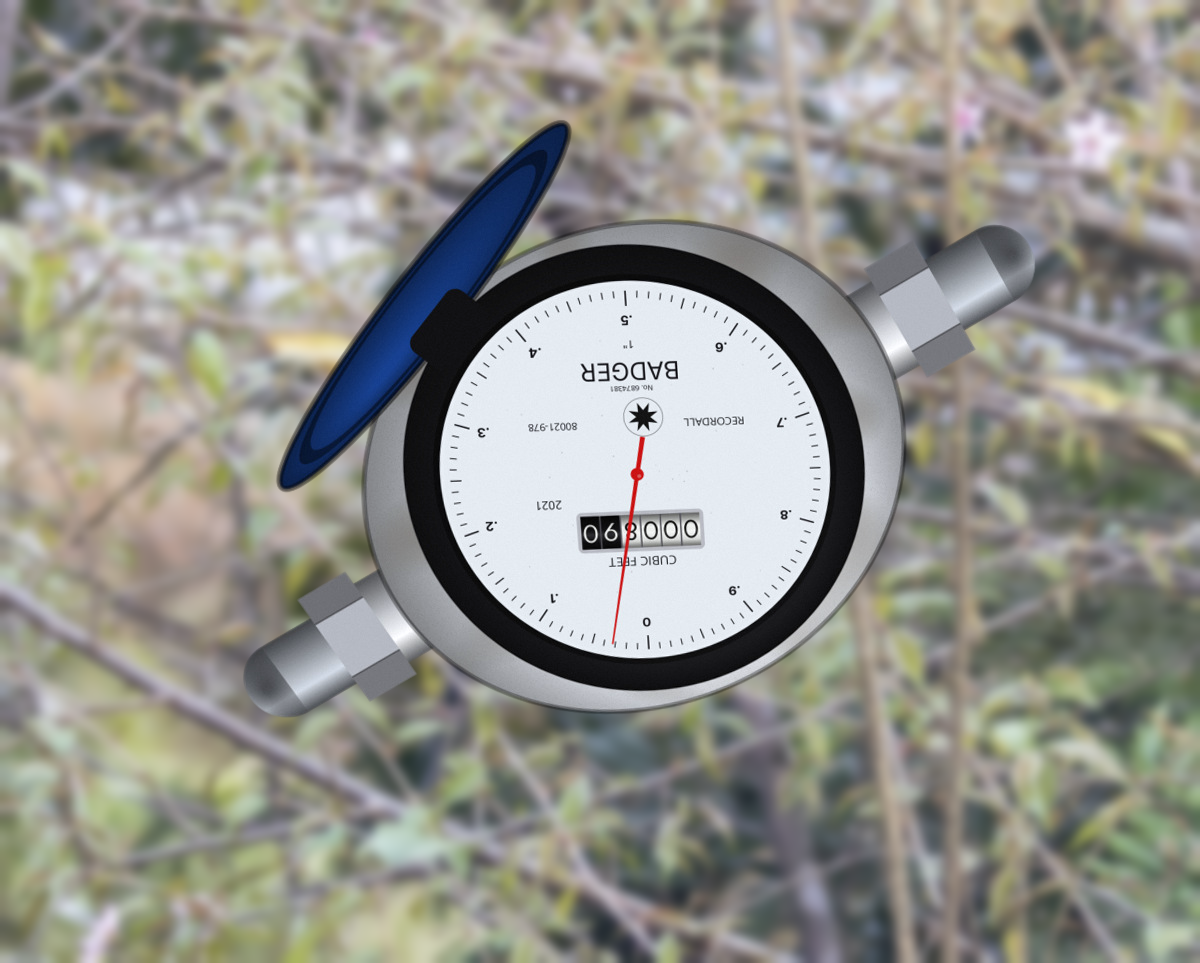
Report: 890.03; ft³
